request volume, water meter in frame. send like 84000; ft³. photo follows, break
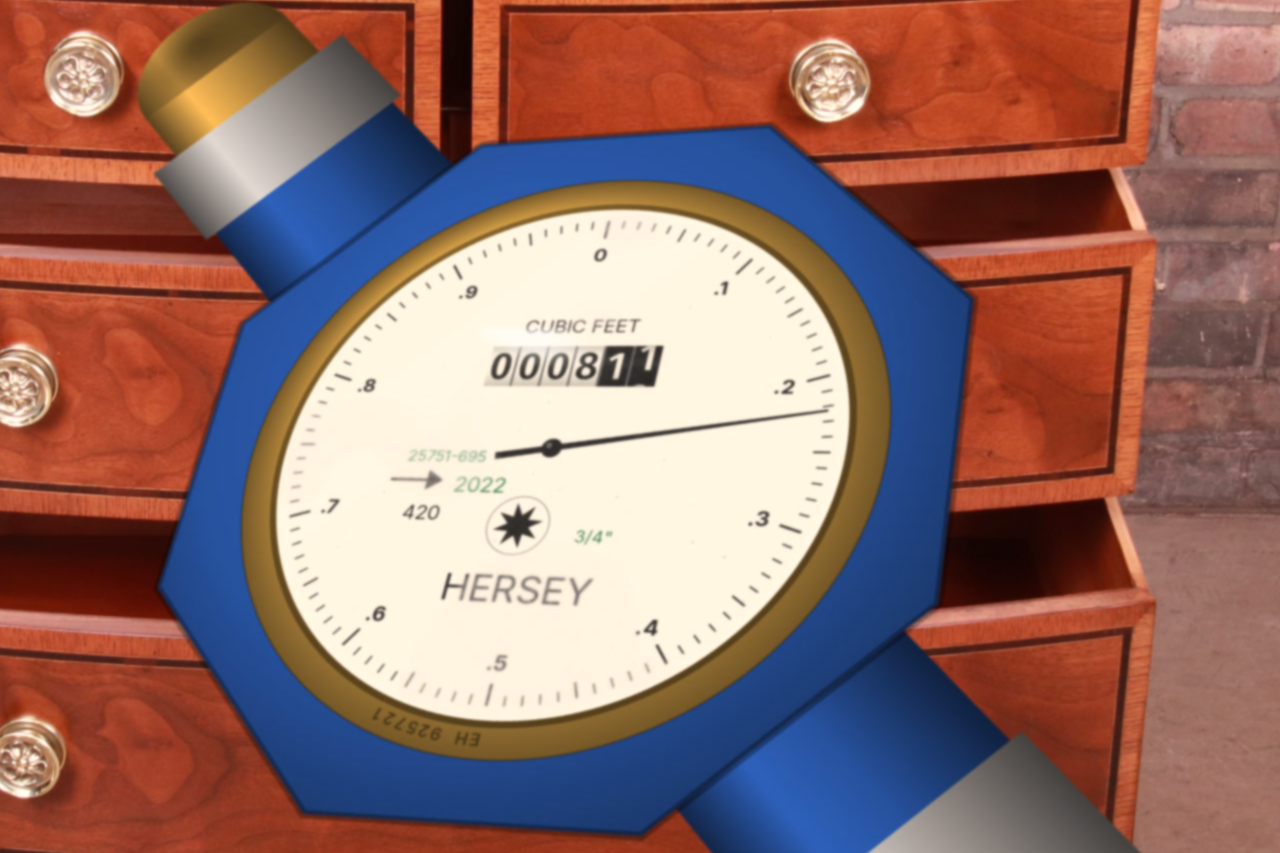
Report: 811.22; ft³
